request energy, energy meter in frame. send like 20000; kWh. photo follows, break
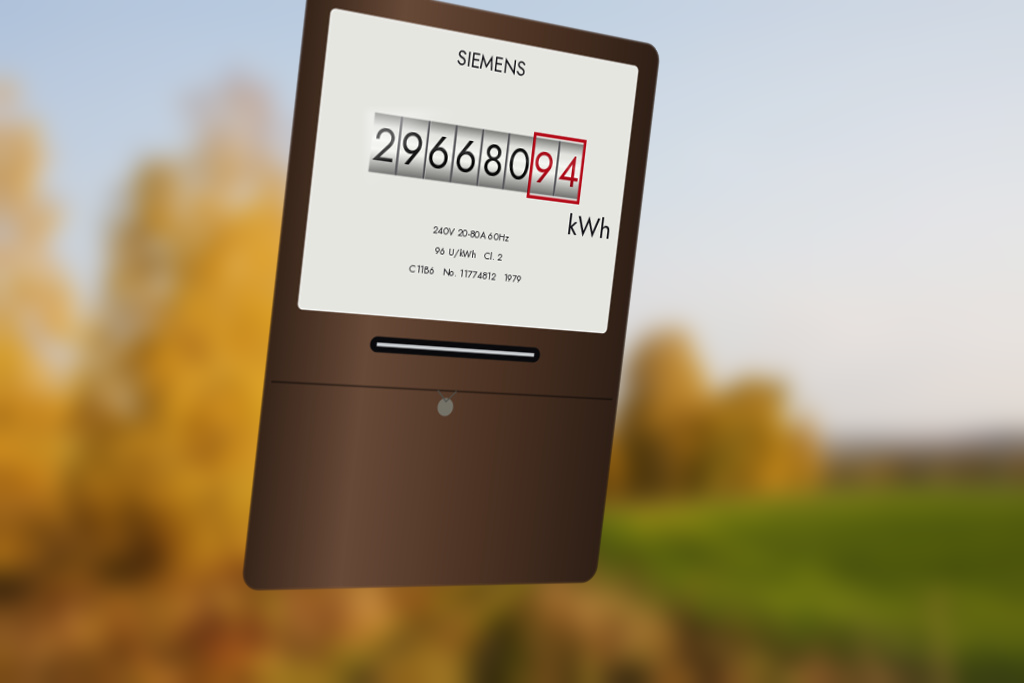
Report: 296680.94; kWh
